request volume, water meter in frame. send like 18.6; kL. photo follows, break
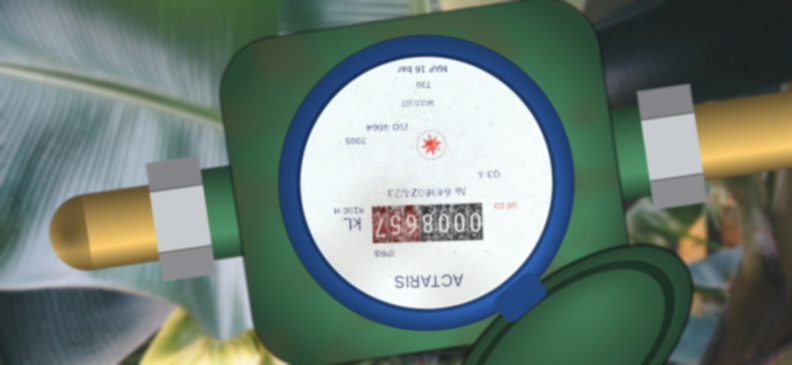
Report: 8.657; kL
